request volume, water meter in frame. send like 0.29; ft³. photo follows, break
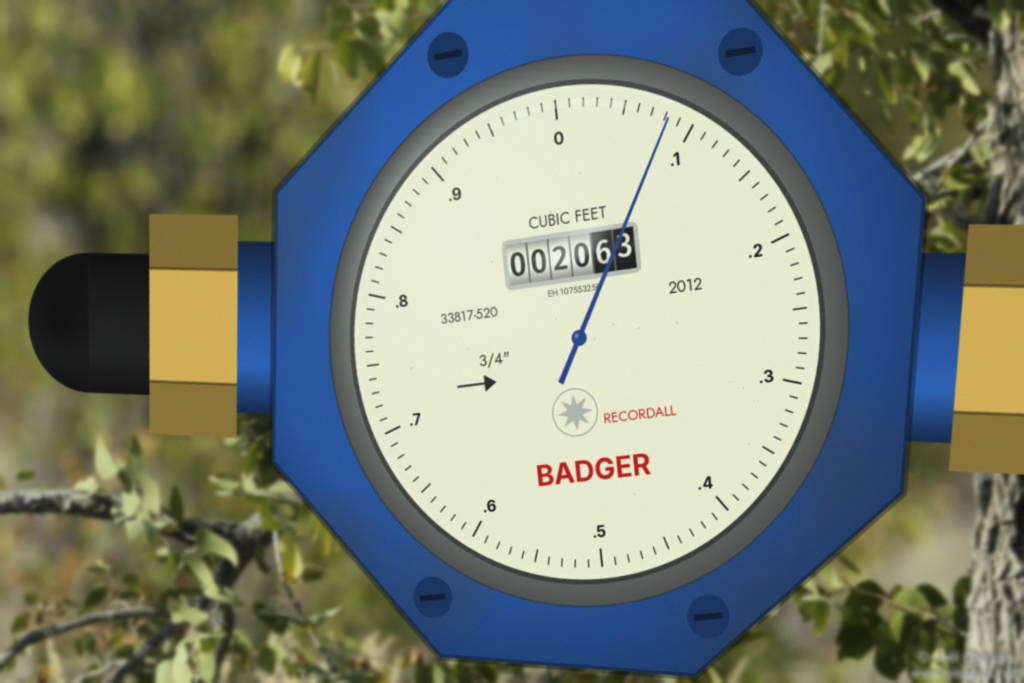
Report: 2063.08; ft³
